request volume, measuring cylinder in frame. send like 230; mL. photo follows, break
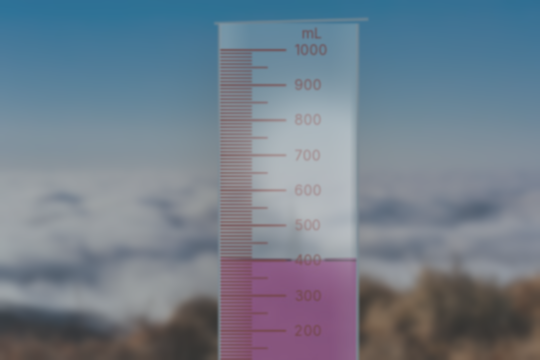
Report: 400; mL
